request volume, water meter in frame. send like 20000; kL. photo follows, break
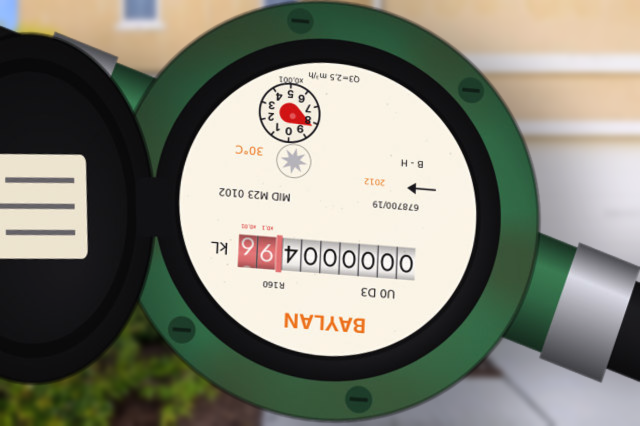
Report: 4.958; kL
